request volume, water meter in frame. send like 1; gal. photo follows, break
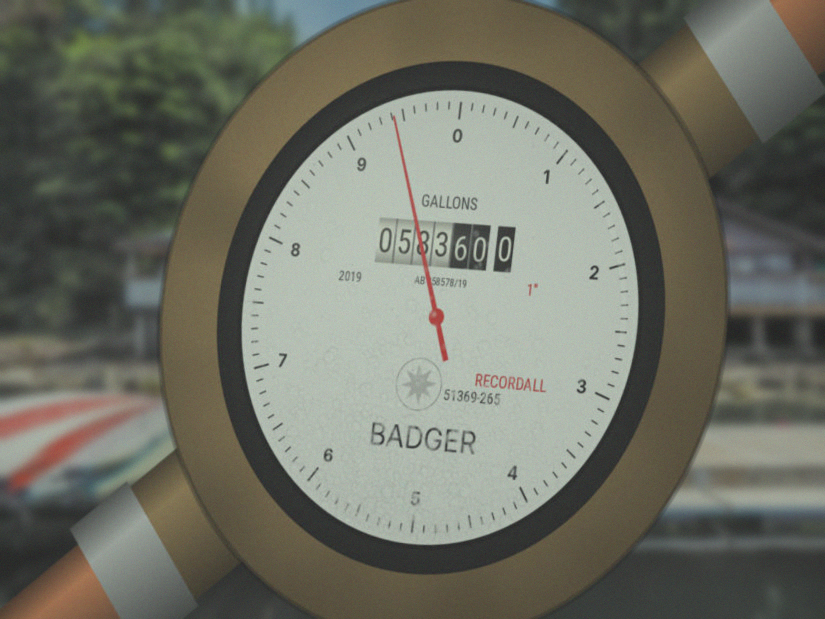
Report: 583599.4; gal
